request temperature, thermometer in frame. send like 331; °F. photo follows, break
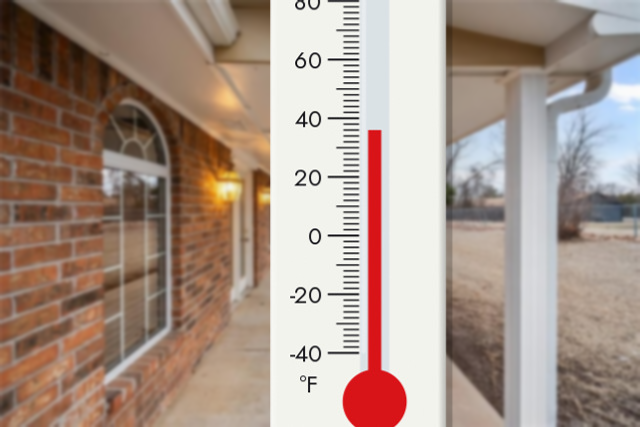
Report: 36; °F
